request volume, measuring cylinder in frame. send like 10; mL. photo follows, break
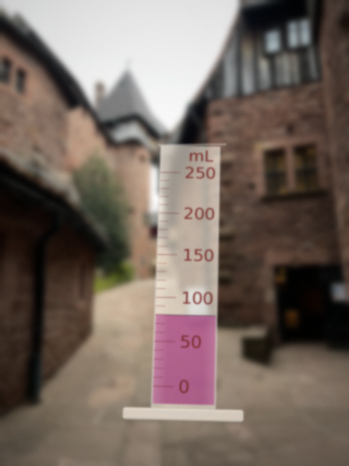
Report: 80; mL
